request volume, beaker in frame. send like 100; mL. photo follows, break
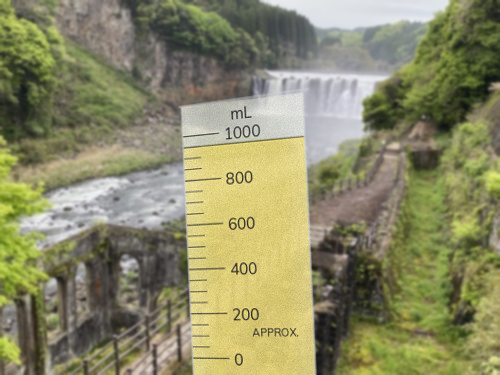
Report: 950; mL
